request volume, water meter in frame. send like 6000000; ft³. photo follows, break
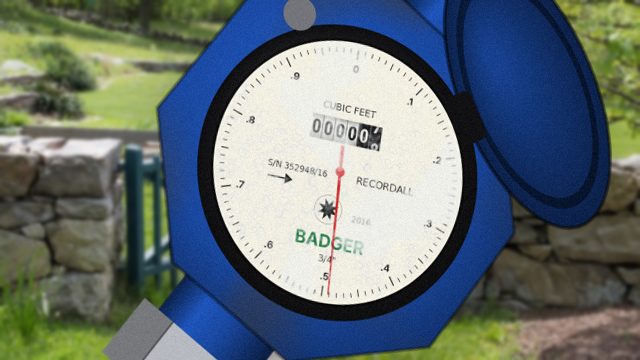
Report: 7.49; ft³
